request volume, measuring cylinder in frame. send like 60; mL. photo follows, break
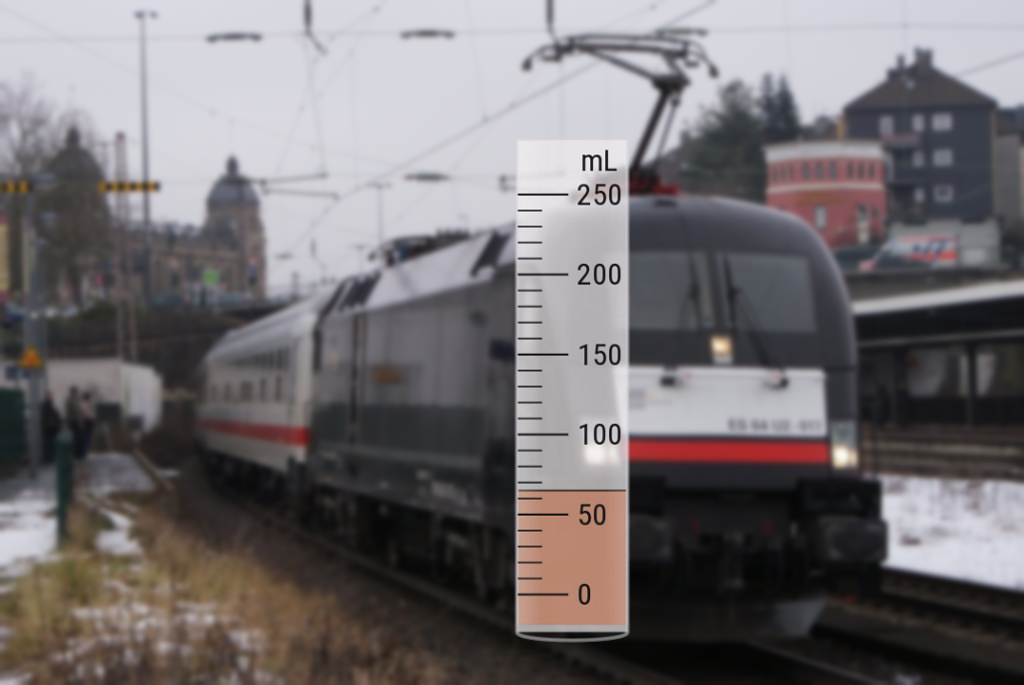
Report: 65; mL
